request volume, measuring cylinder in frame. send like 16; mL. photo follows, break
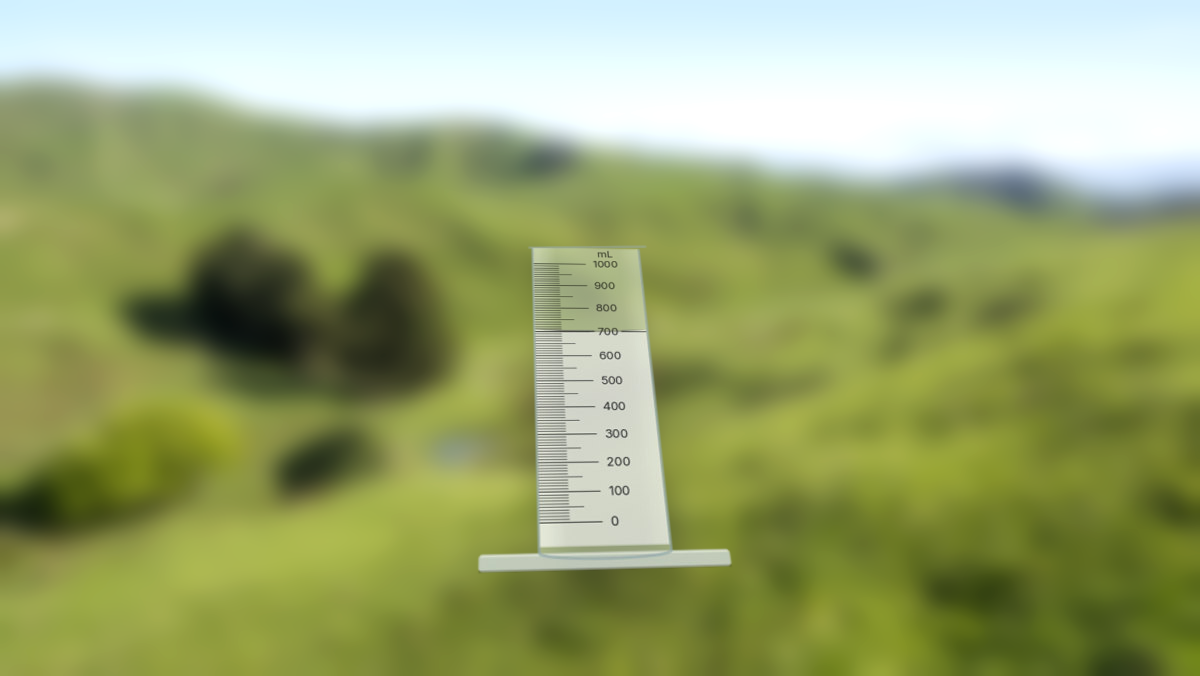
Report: 700; mL
